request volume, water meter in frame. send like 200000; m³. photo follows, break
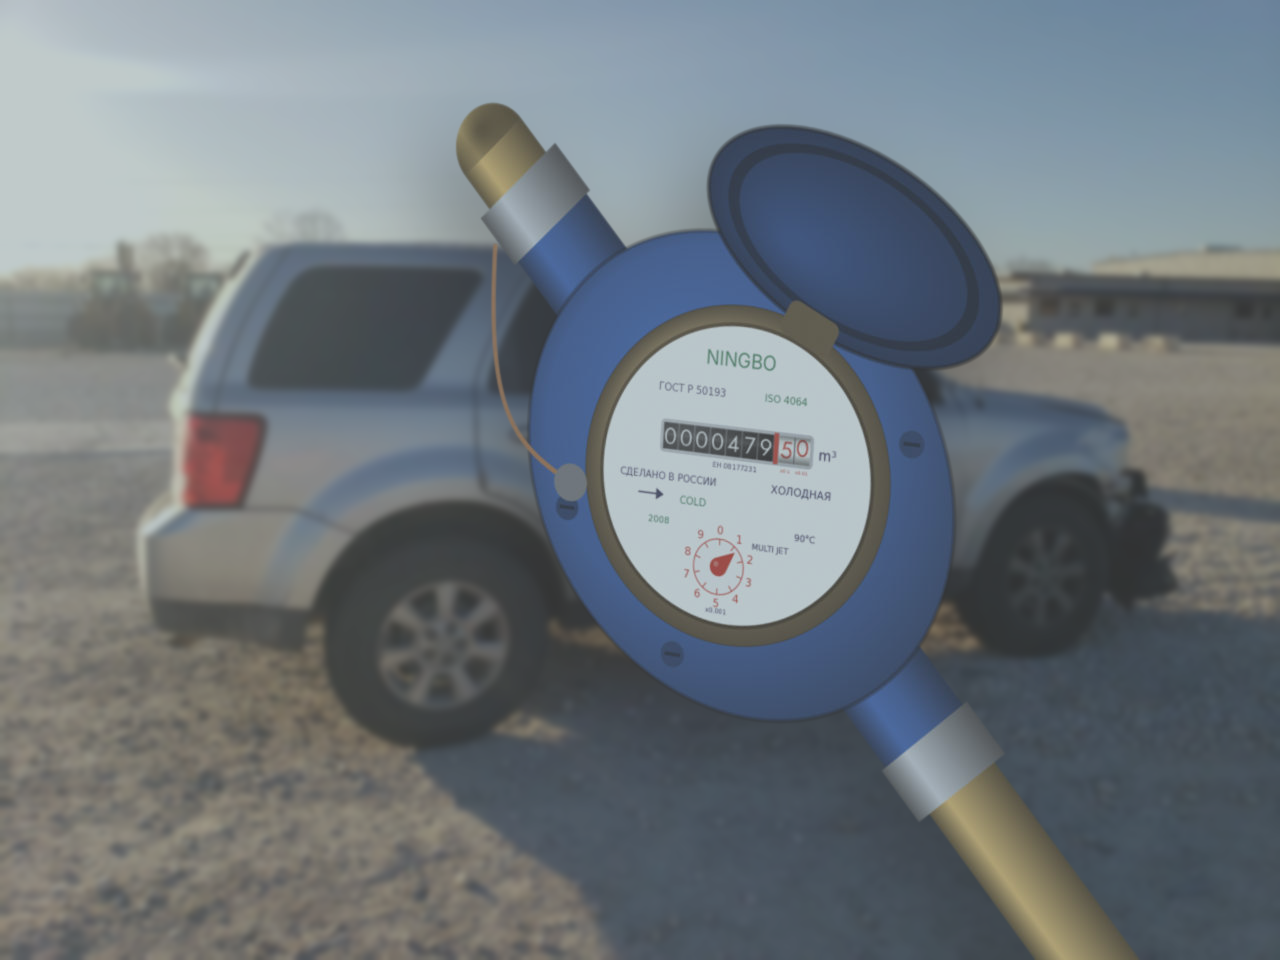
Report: 479.501; m³
